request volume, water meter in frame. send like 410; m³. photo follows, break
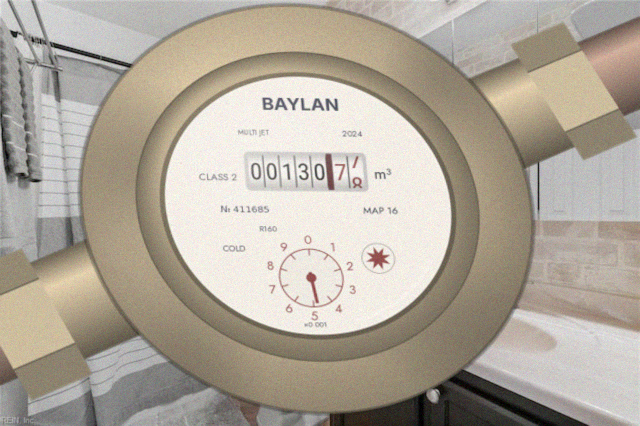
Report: 130.774; m³
